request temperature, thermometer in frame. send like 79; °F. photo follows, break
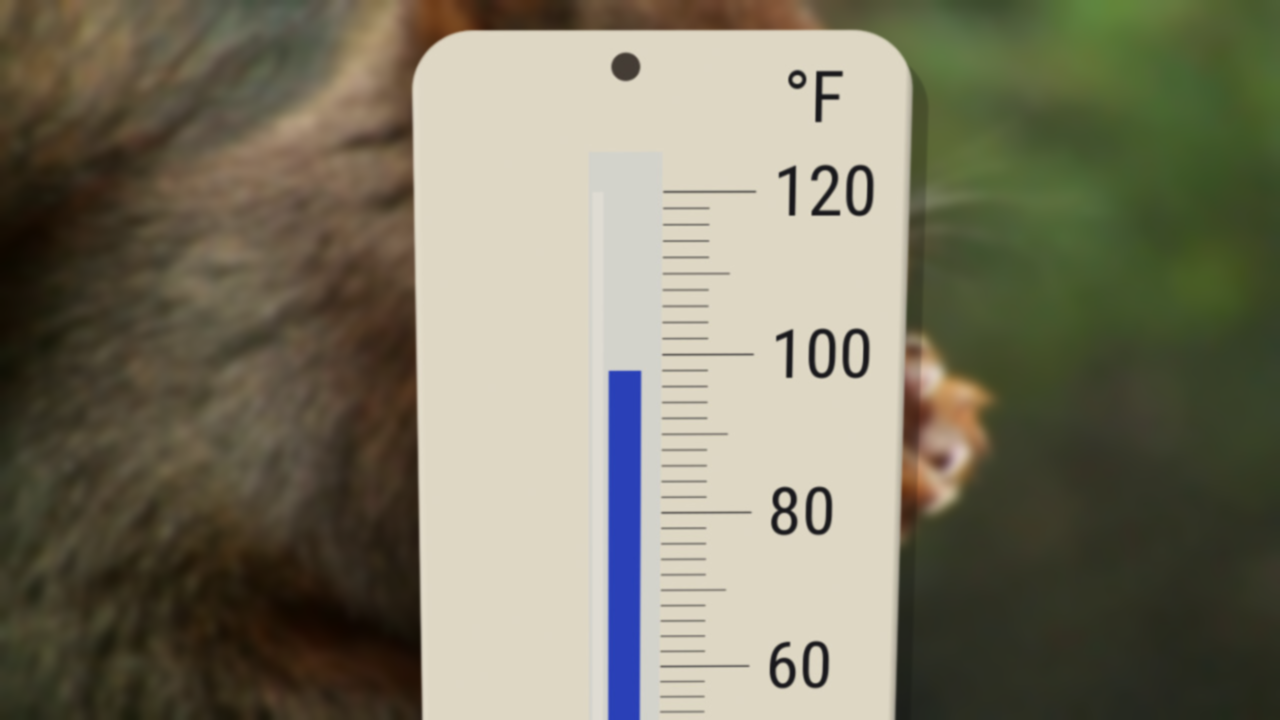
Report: 98; °F
